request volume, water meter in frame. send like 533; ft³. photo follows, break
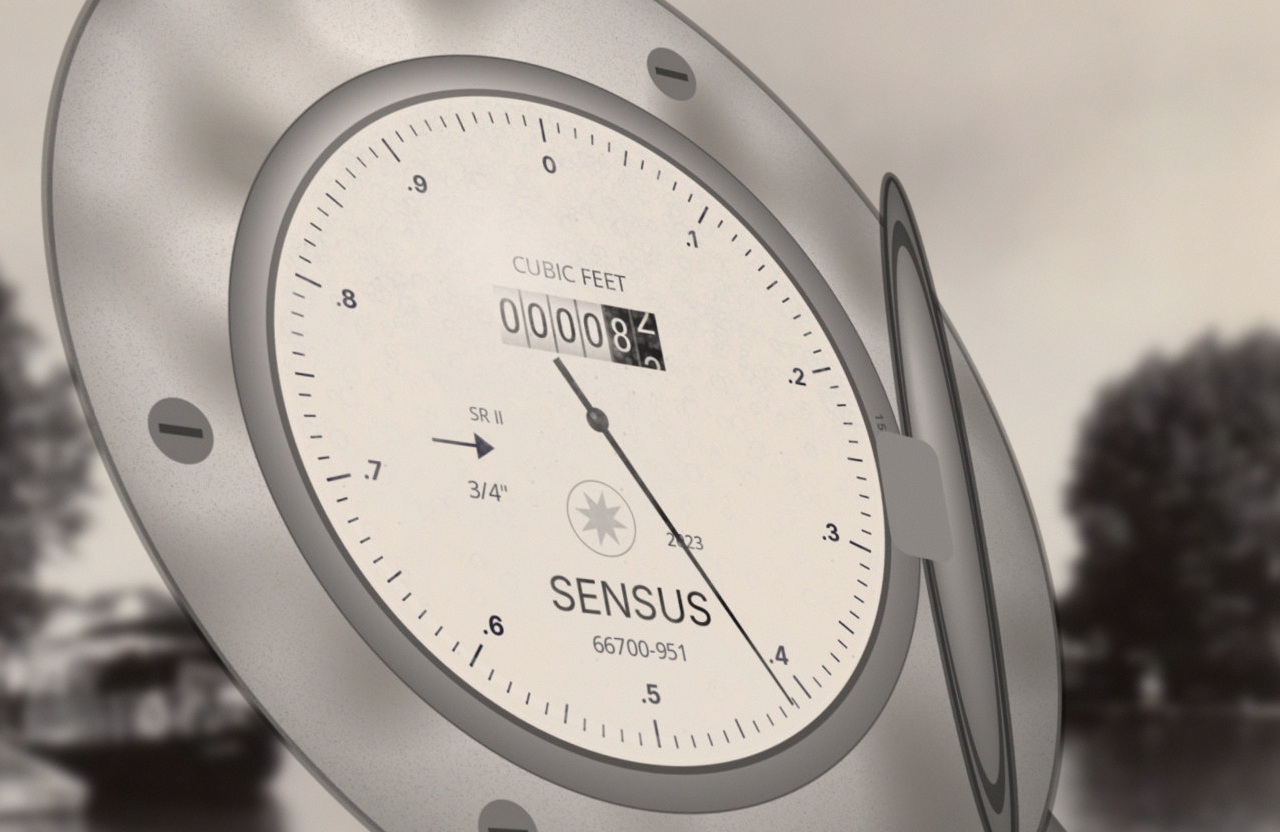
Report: 82.41; ft³
